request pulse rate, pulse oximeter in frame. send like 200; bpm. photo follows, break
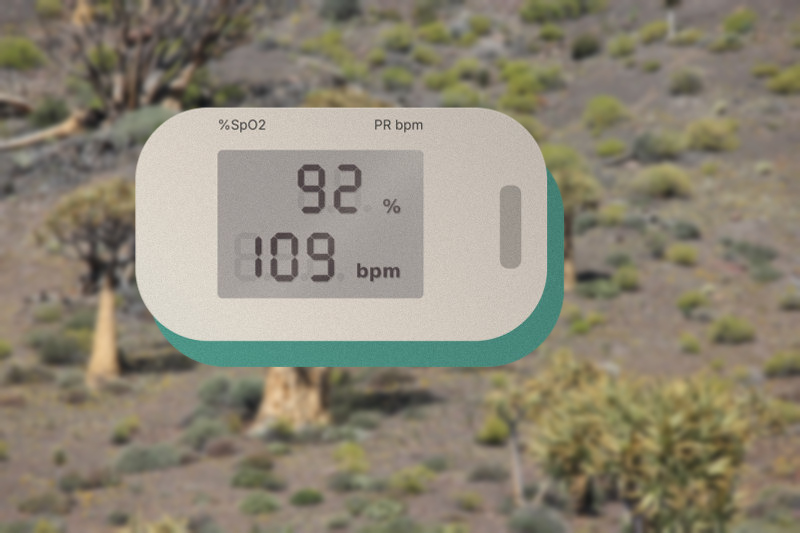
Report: 109; bpm
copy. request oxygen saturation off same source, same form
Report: 92; %
